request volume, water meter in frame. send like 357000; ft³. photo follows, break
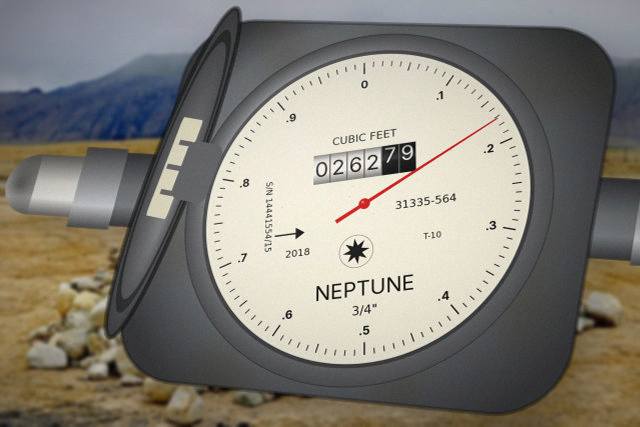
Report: 26279.17; ft³
